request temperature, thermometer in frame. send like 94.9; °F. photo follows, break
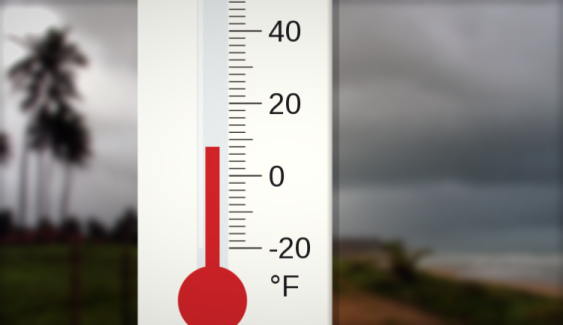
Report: 8; °F
